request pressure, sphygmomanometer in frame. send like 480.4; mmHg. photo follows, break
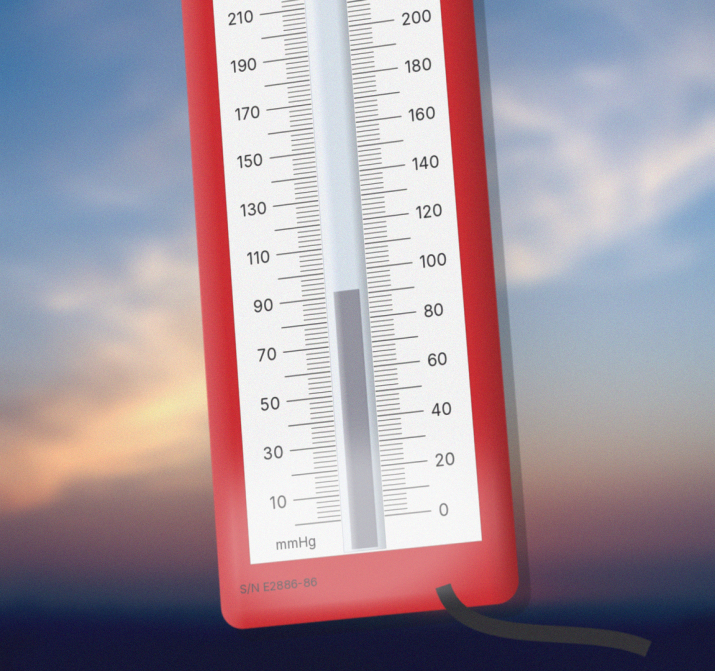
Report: 92; mmHg
